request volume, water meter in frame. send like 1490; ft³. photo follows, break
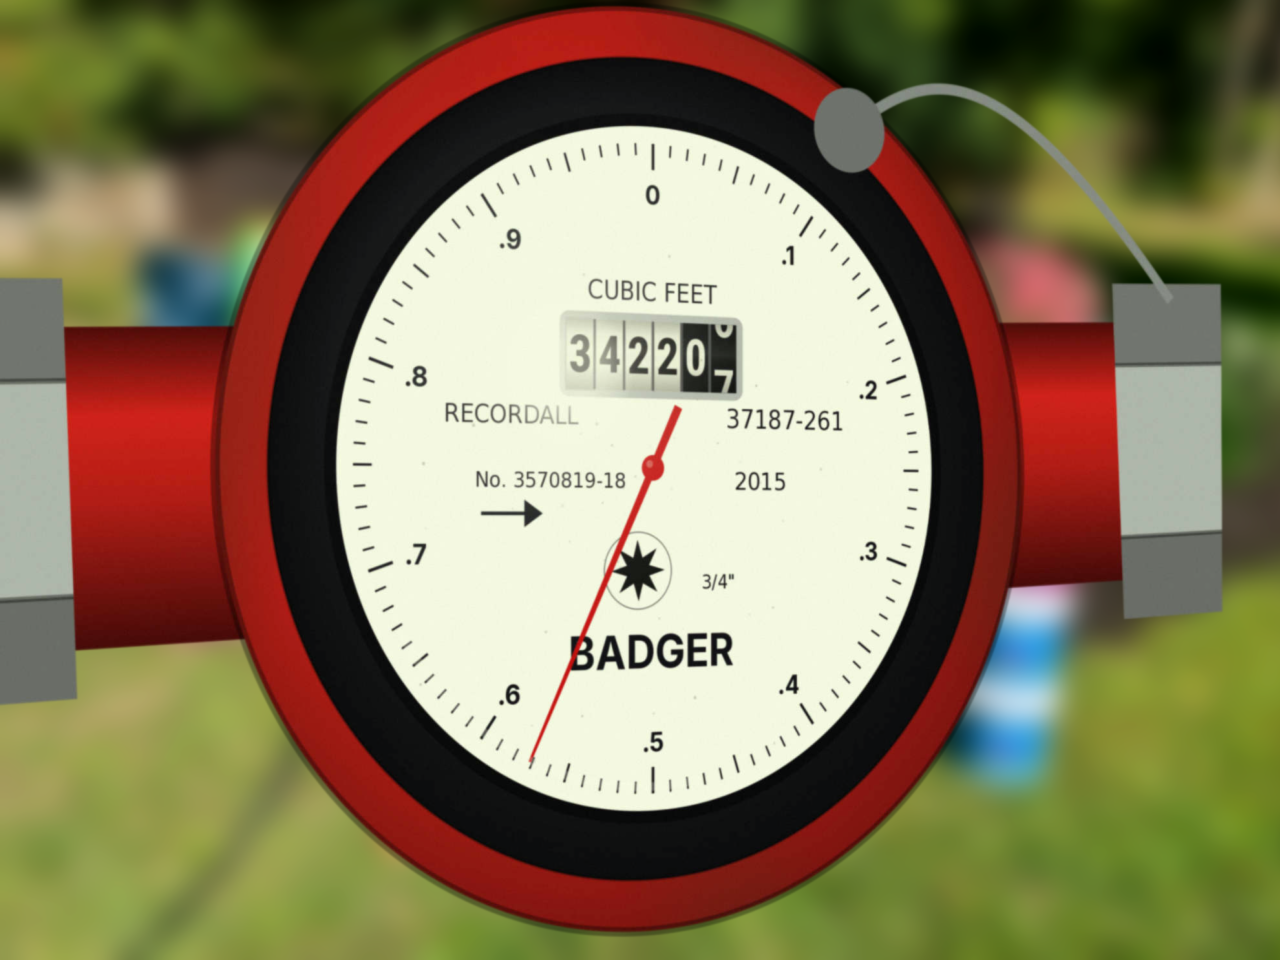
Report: 342206.57; ft³
